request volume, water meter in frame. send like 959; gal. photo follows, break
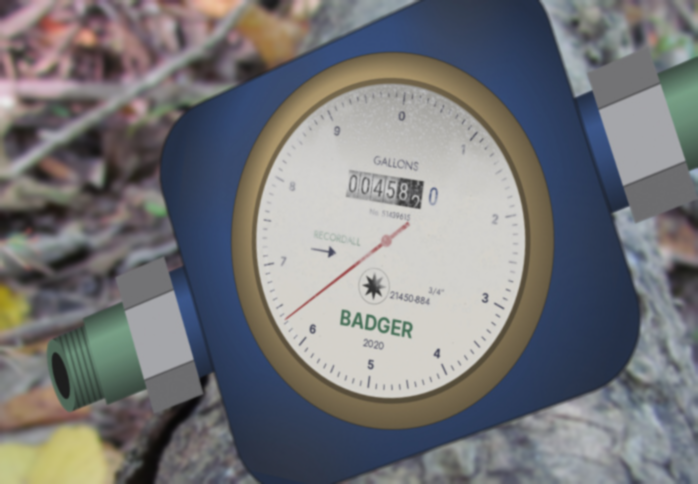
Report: 45816.3; gal
